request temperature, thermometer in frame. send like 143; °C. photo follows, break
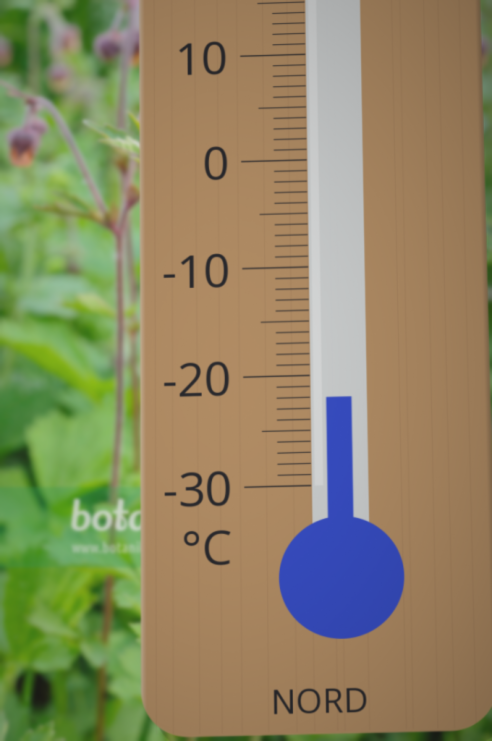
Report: -22; °C
